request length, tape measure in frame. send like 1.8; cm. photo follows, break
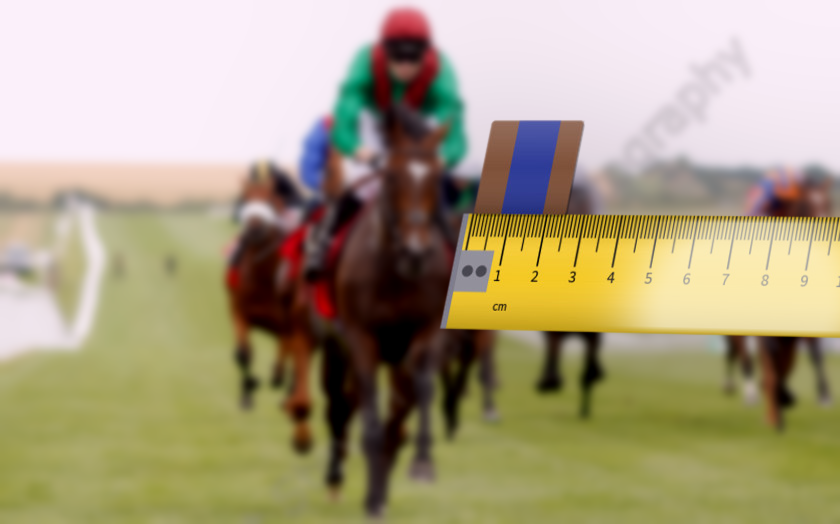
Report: 2.5; cm
